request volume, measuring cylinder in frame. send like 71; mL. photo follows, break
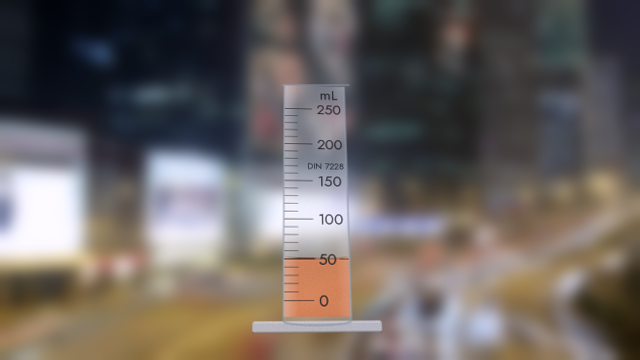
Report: 50; mL
